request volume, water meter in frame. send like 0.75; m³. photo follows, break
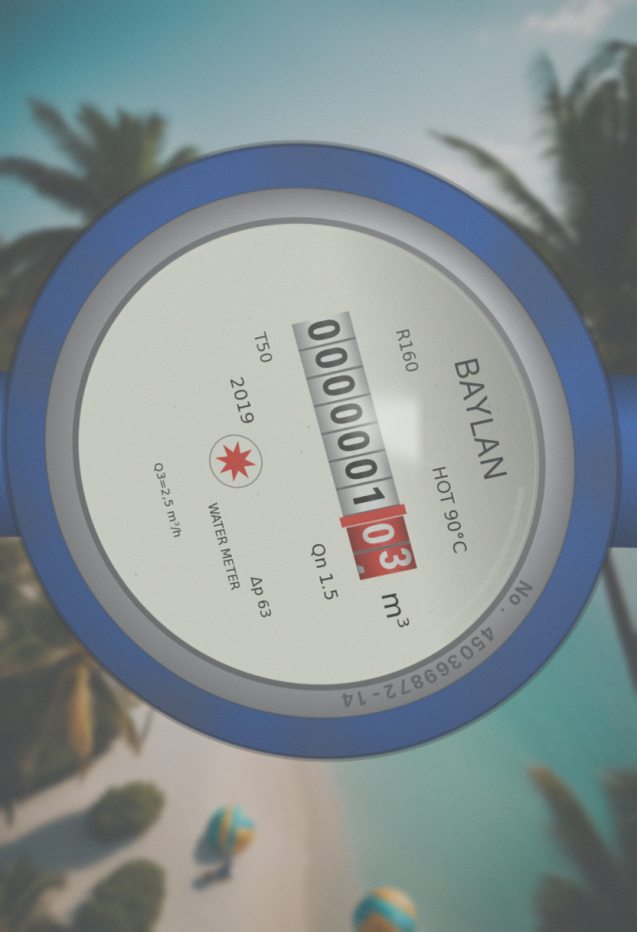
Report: 1.03; m³
